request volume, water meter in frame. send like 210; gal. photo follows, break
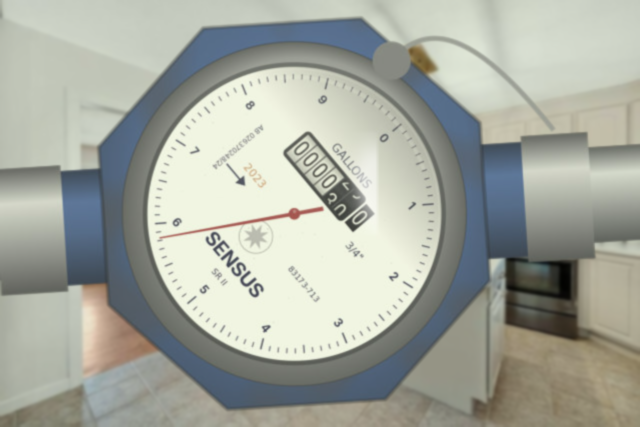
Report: 295.8; gal
